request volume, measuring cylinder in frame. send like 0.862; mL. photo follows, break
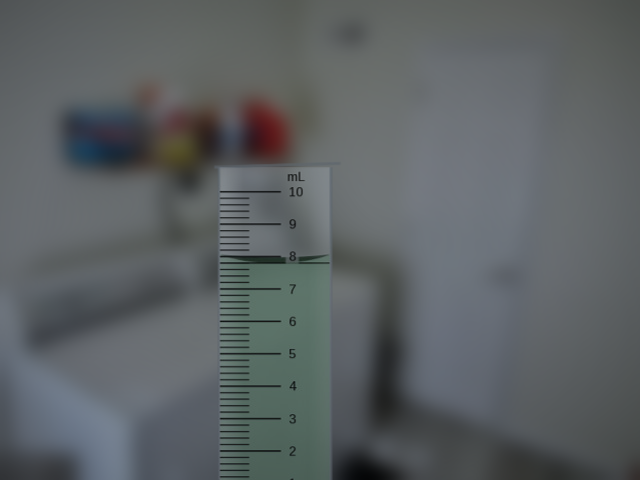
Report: 7.8; mL
